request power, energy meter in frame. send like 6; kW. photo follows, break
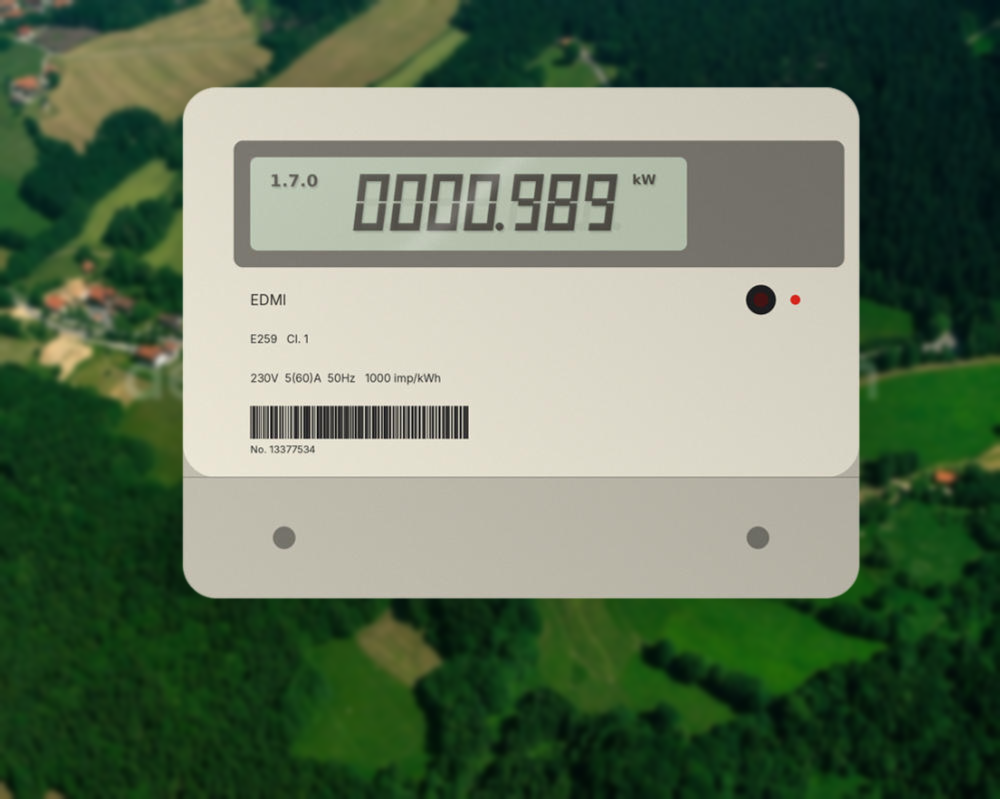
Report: 0.989; kW
